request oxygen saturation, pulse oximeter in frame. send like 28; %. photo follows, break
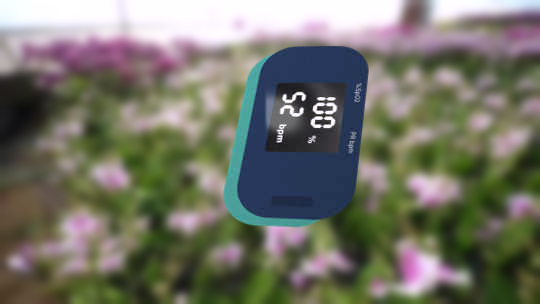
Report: 100; %
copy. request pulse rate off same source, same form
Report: 52; bpm
